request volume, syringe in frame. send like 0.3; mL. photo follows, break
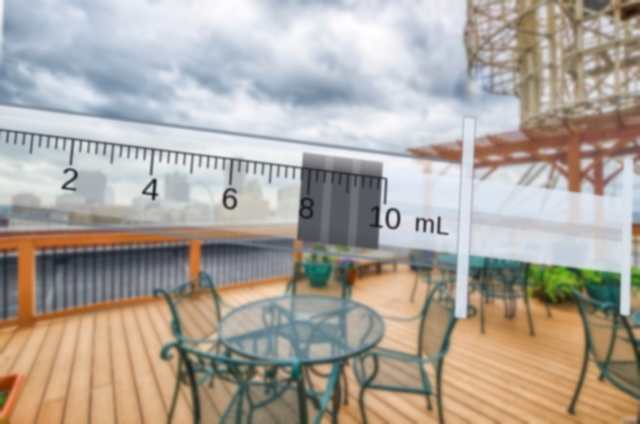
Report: 7.8; mL
